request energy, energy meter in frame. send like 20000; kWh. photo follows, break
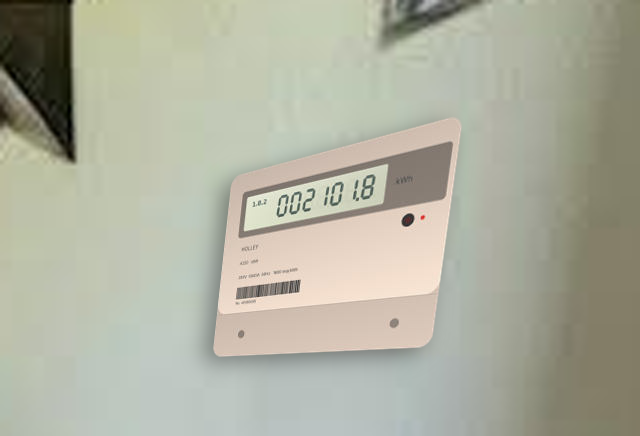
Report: 2101.8; kWh
